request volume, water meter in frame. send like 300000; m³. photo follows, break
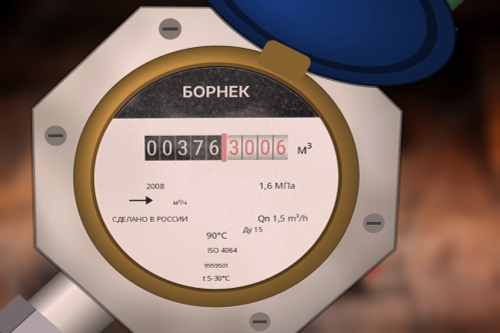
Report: 376.3006; m³
